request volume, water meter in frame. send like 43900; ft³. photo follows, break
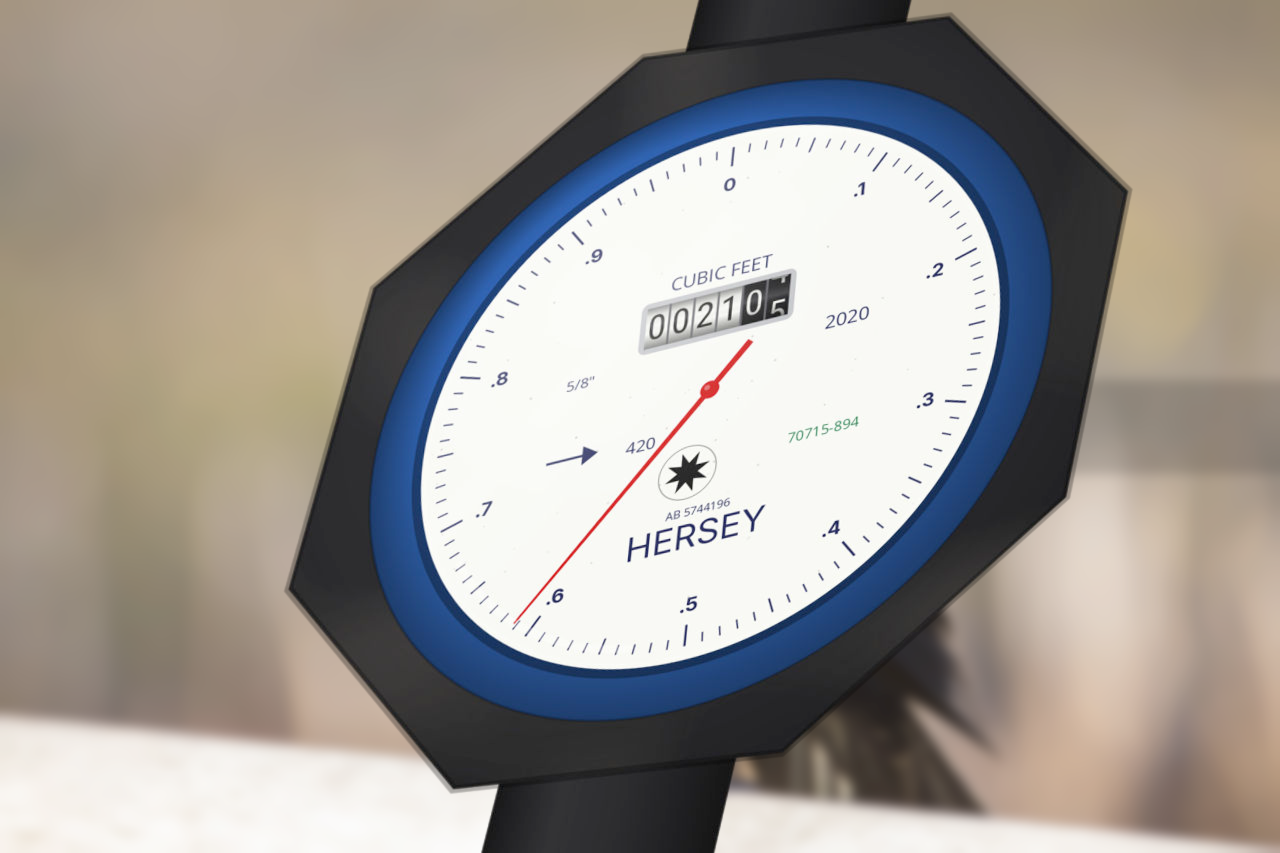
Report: 2104.61; ft³
